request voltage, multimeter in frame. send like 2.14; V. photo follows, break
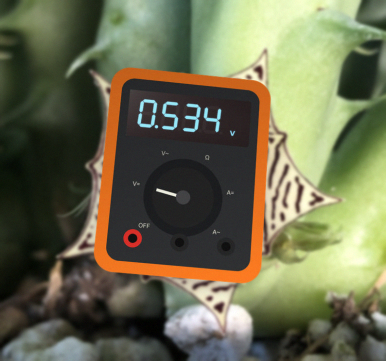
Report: 0.534; V
